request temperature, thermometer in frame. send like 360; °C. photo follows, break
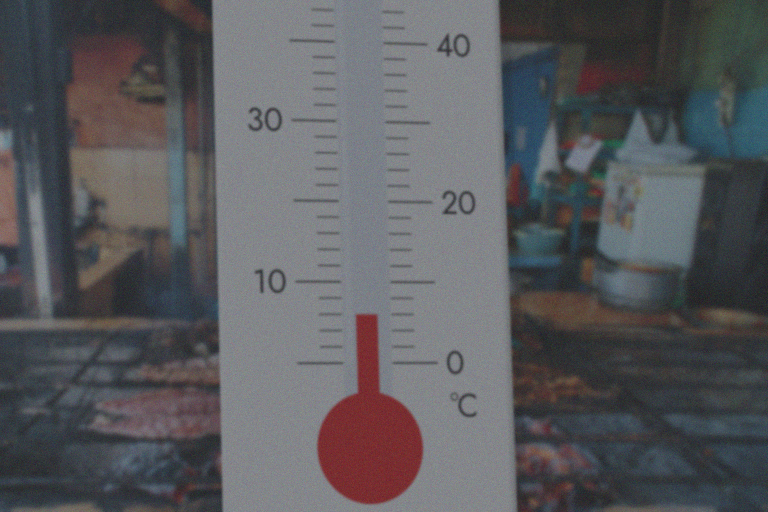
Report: 6; °C
